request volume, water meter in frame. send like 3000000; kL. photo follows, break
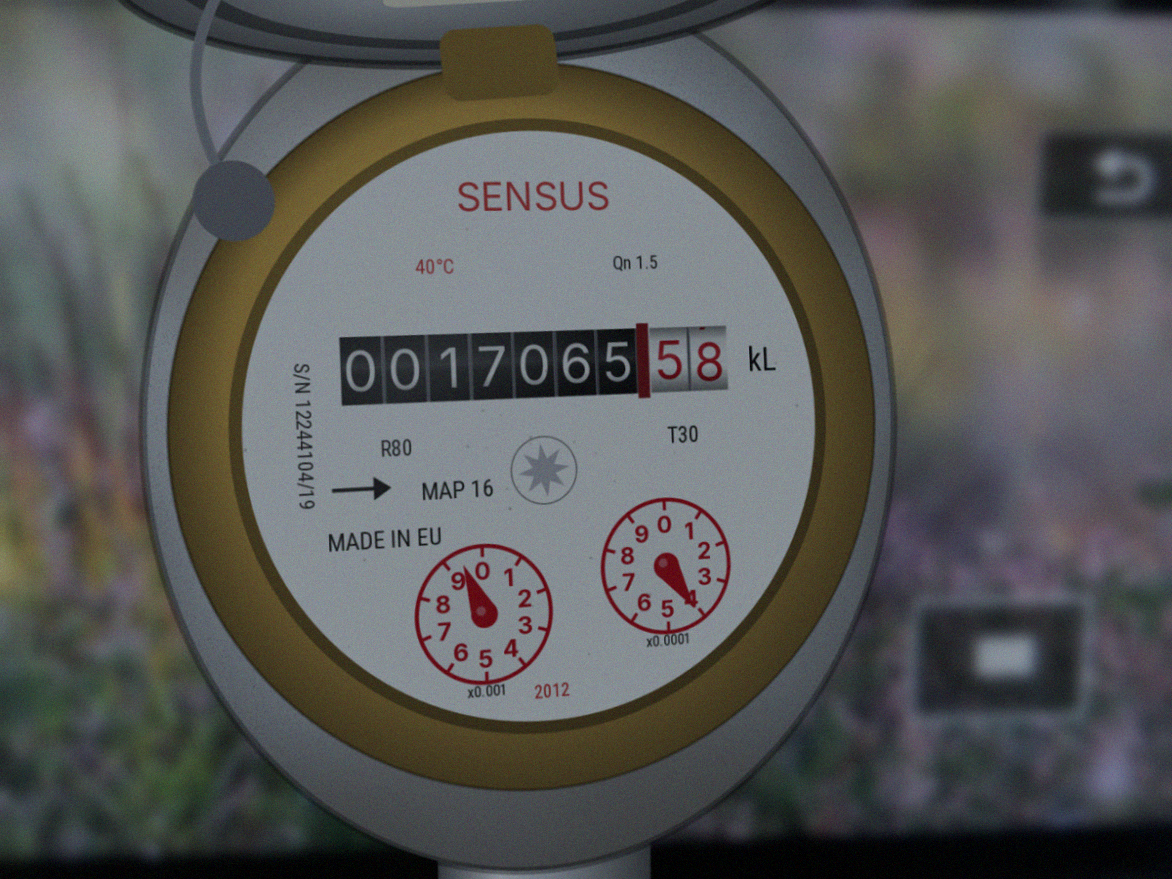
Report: 17065.5794; kL
